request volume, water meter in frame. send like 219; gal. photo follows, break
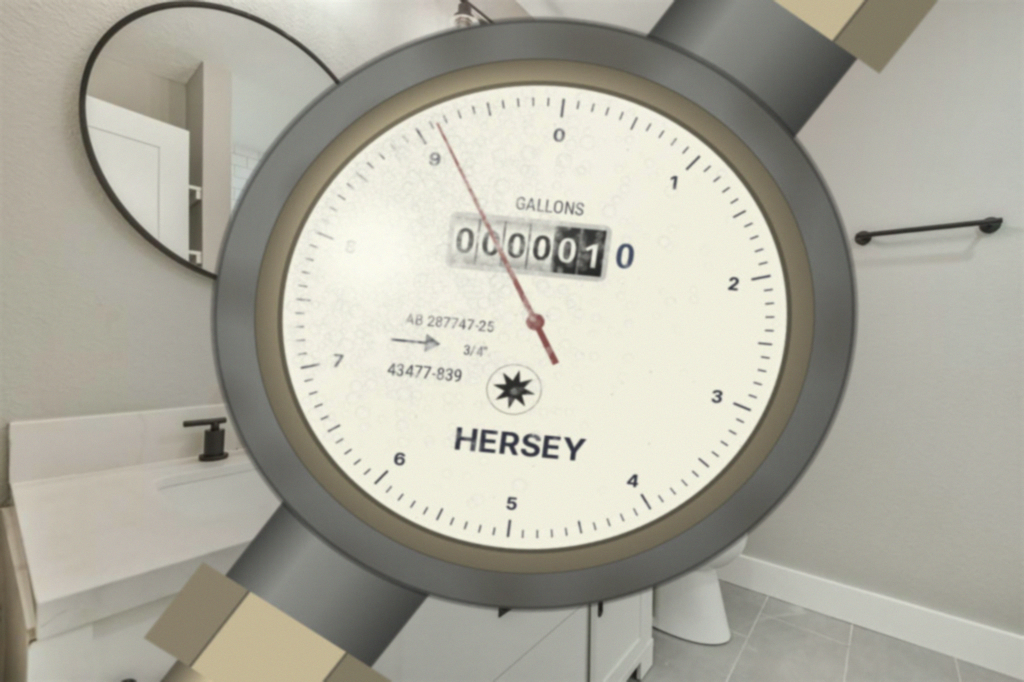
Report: 9.1; gal
